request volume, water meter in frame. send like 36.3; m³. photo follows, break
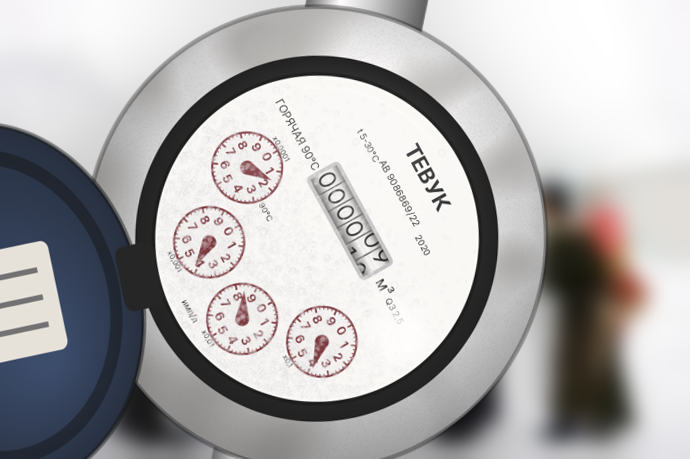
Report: 9.3841; m³
